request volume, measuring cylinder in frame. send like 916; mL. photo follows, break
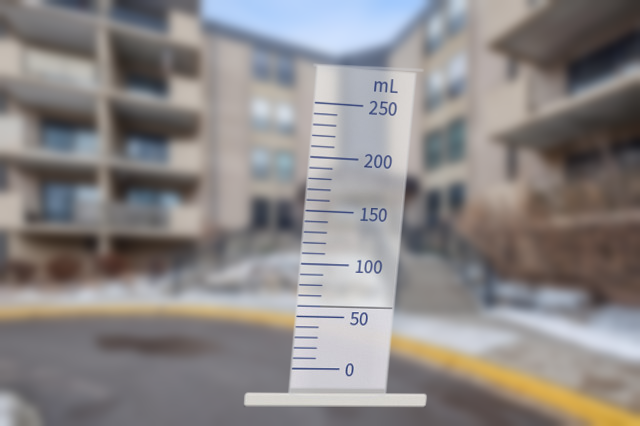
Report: 60; mL
